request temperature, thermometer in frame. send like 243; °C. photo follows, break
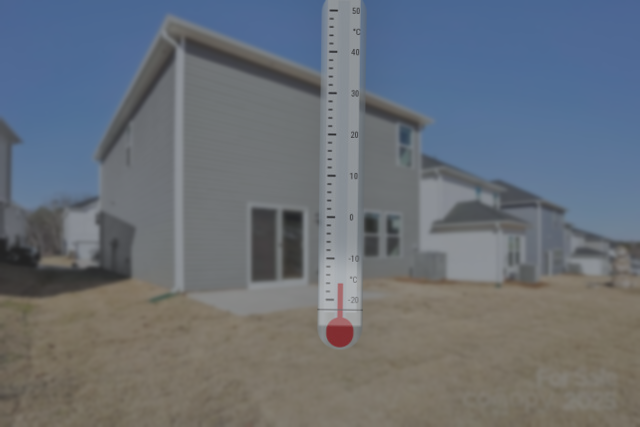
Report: -16; °C
